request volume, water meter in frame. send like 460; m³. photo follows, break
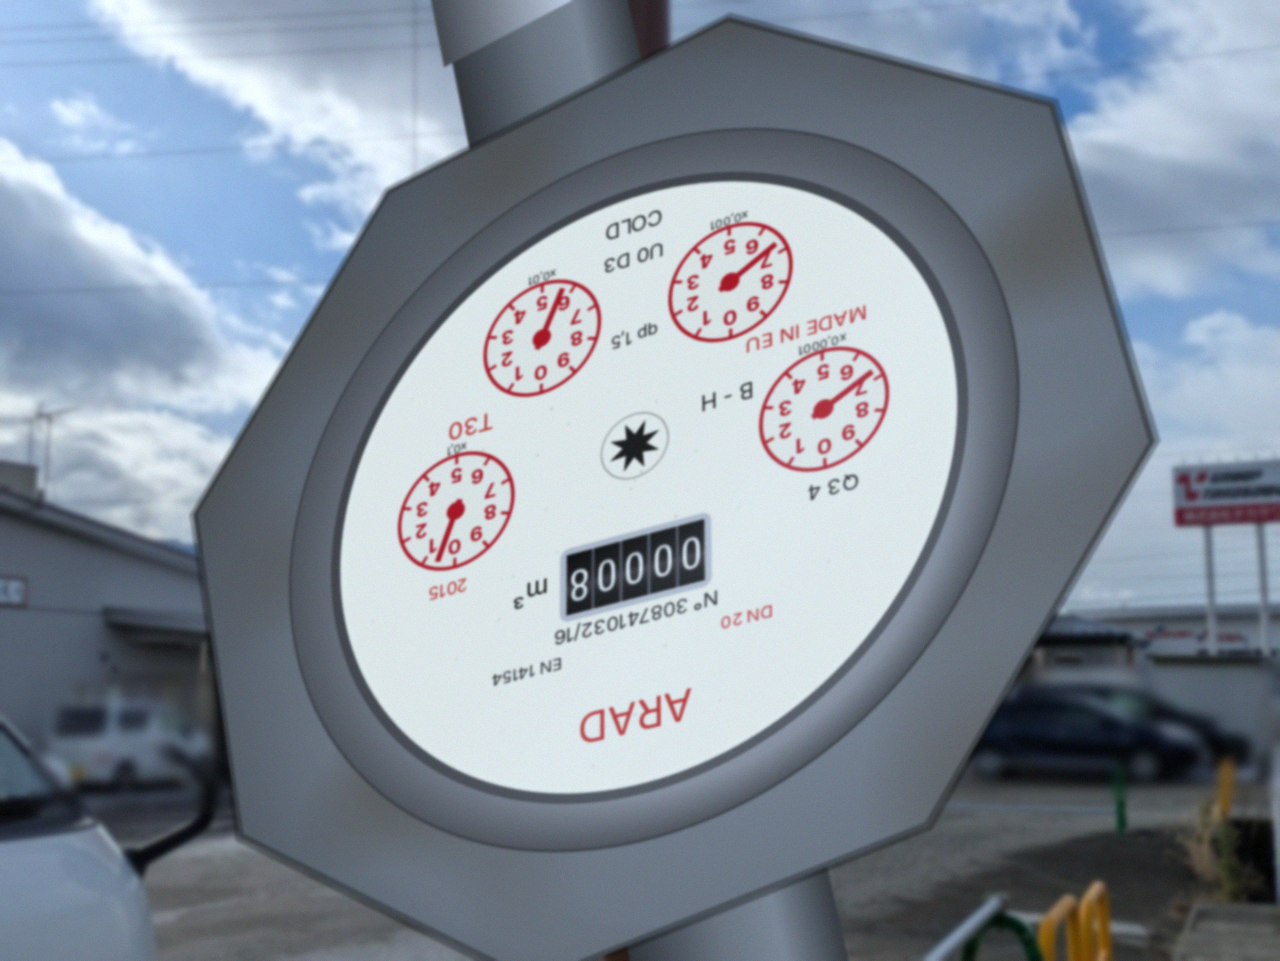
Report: 8.0566; m³
